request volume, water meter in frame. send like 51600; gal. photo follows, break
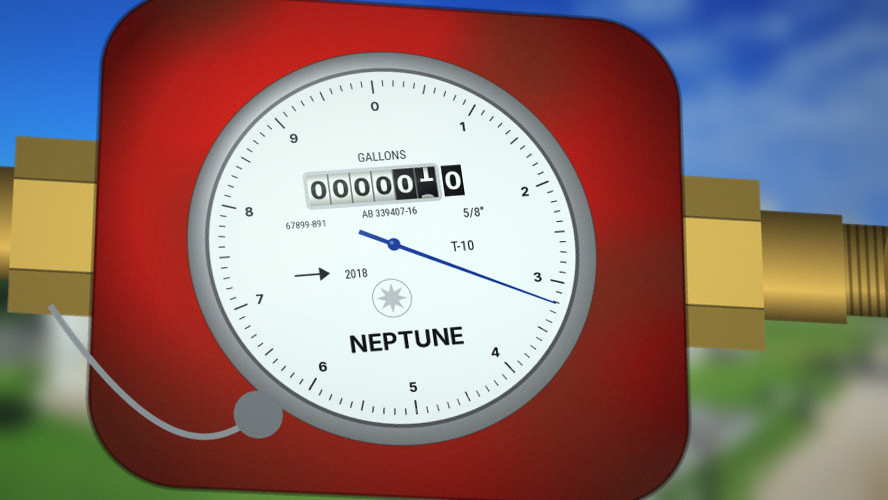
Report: 13.2; gal
